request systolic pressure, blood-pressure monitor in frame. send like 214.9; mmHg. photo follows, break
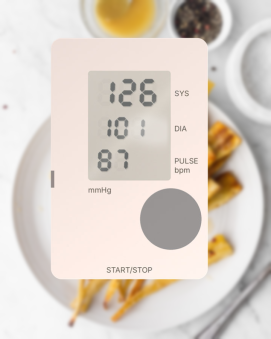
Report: 126; mmHg
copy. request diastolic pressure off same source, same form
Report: 101; mmHg
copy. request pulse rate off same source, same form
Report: 87; bpm
